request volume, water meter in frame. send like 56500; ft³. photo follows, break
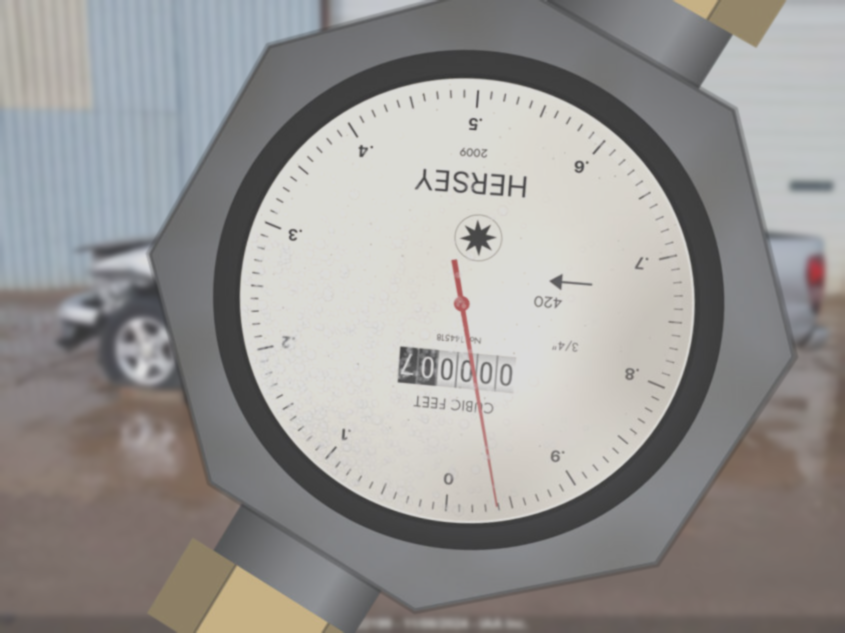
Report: 6.96; ft³
